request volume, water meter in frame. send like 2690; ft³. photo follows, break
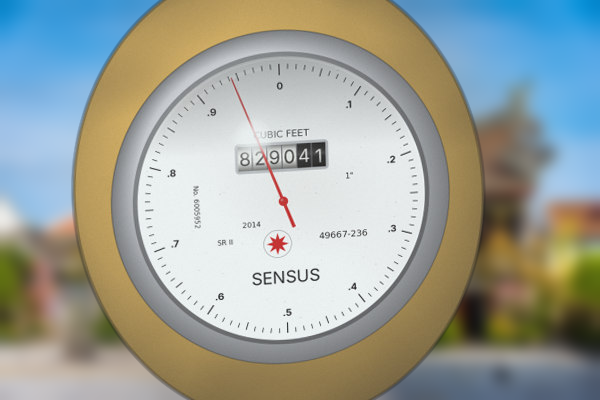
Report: 829040.94; ft³
